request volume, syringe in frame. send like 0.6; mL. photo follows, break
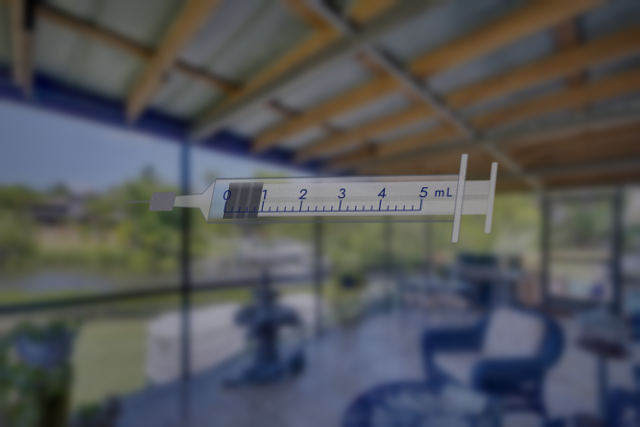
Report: 0; mL
